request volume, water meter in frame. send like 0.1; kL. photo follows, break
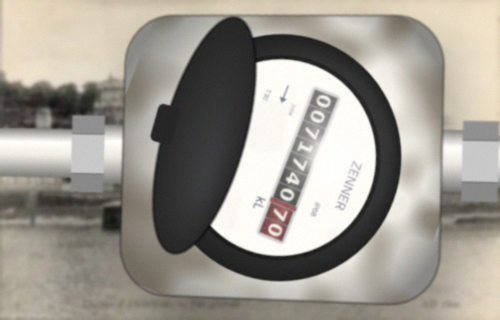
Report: 71740.70; kL
